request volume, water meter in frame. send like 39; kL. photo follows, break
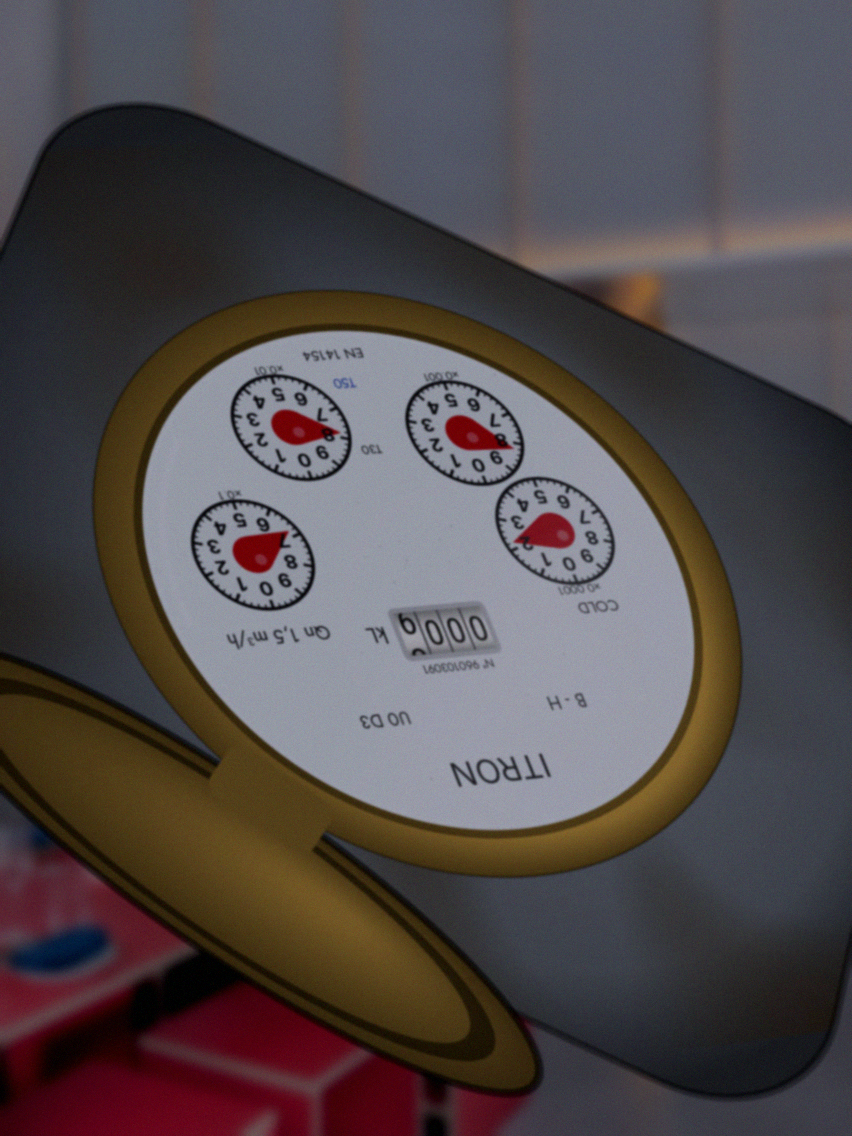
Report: 8.6782; kL
